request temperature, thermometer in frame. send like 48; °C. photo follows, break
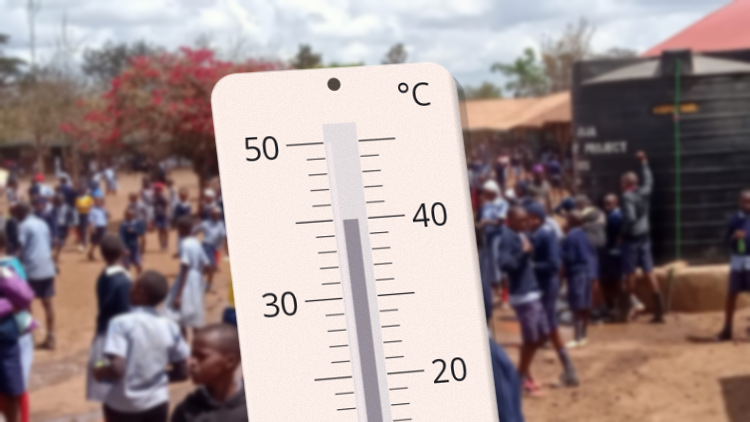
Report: 40; °C
